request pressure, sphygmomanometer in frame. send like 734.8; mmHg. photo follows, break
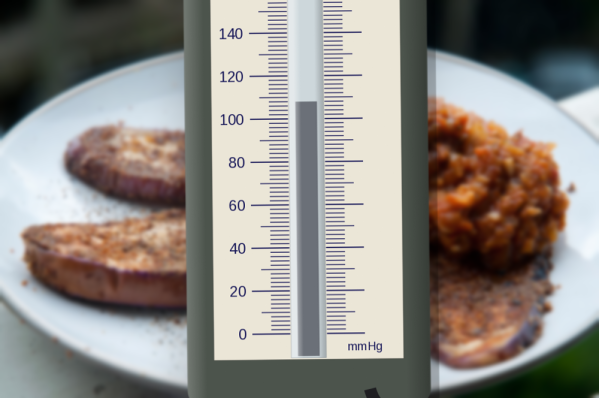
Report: 108; mmHg
